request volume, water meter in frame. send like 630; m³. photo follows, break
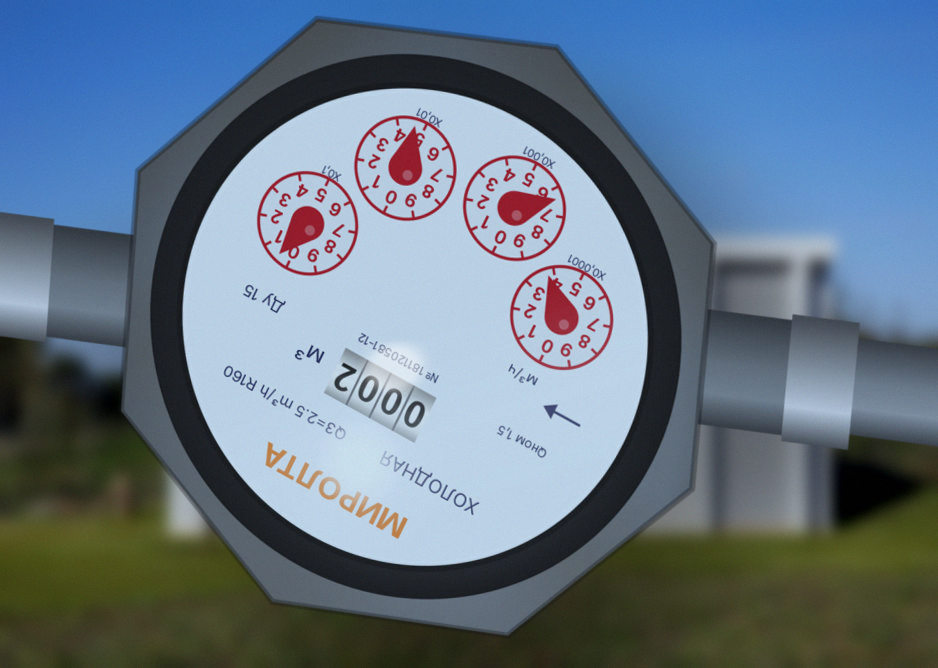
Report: 2.0463; m³
